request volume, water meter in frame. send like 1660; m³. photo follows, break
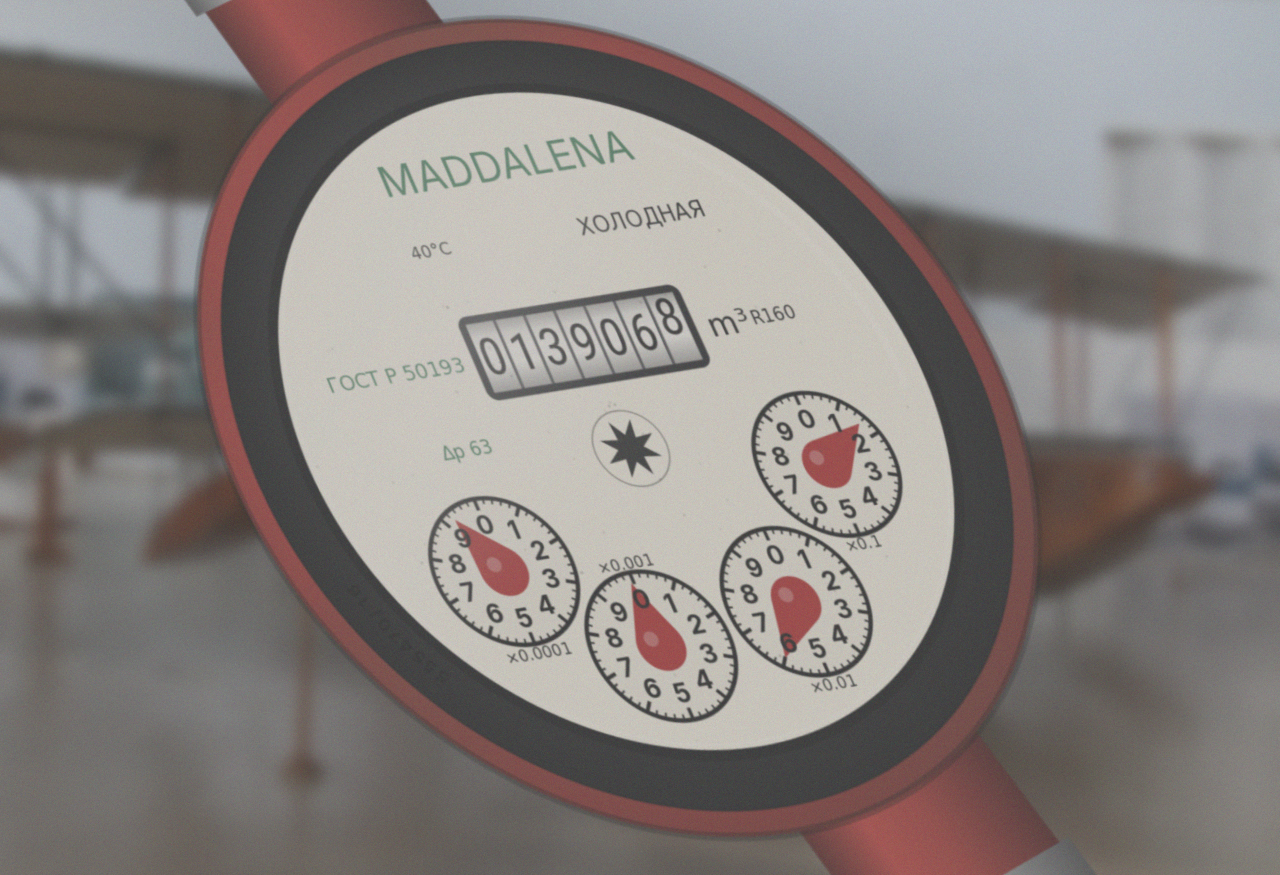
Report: 139068.1599; m³
